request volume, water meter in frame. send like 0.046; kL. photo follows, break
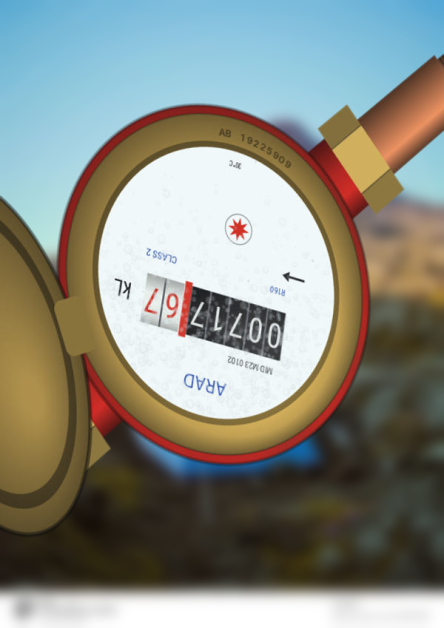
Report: 717.67; kL
